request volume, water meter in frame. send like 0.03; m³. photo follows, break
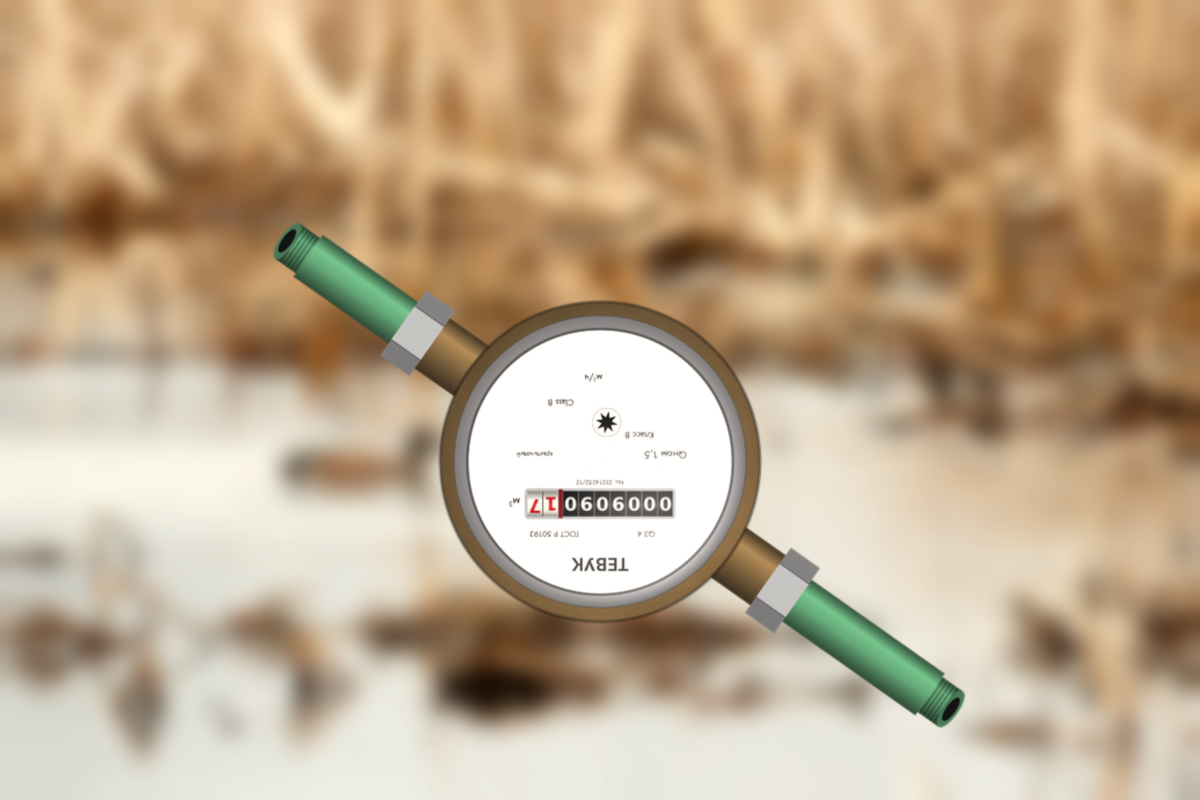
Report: 9090.17; m³
